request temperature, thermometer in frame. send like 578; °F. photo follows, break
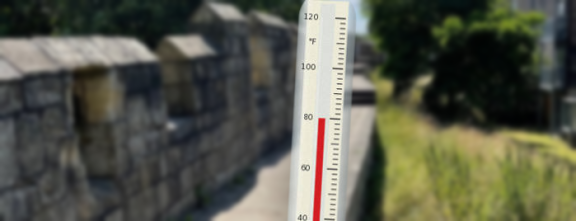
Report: 80; °F
